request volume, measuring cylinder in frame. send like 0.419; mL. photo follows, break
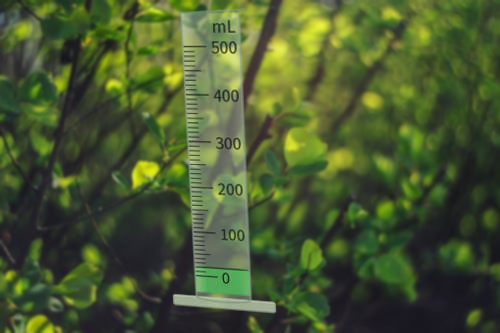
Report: 20; mL
